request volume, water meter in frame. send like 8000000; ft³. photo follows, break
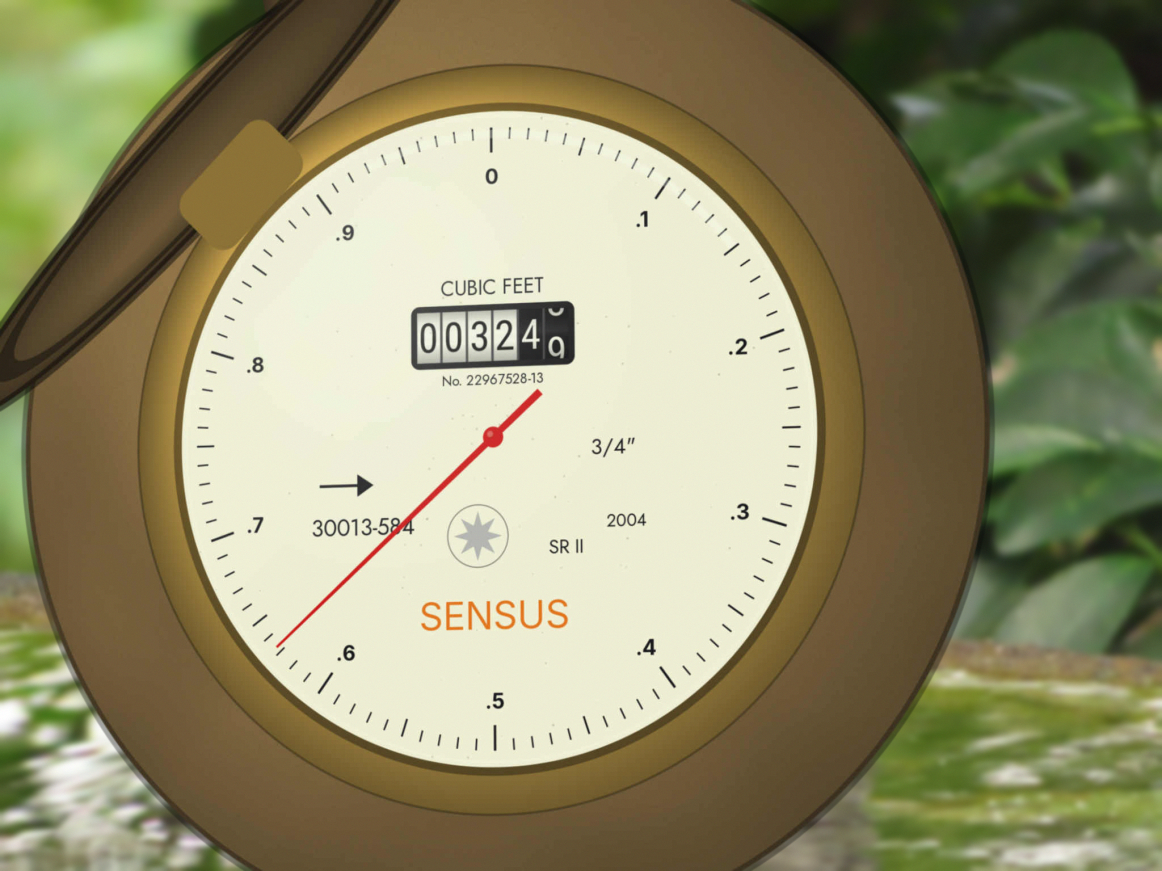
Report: 3248.63; ft³
